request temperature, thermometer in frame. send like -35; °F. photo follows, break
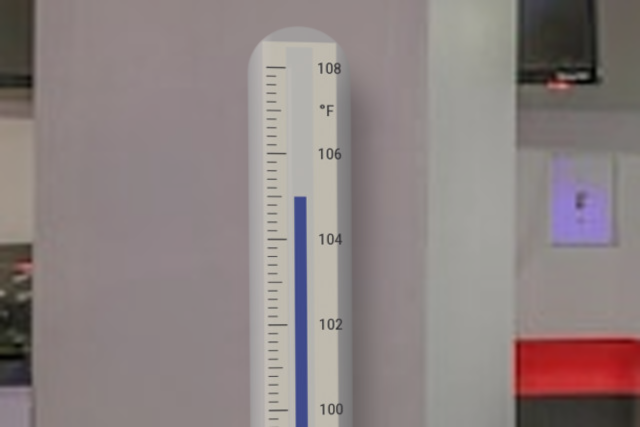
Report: 105; °F
